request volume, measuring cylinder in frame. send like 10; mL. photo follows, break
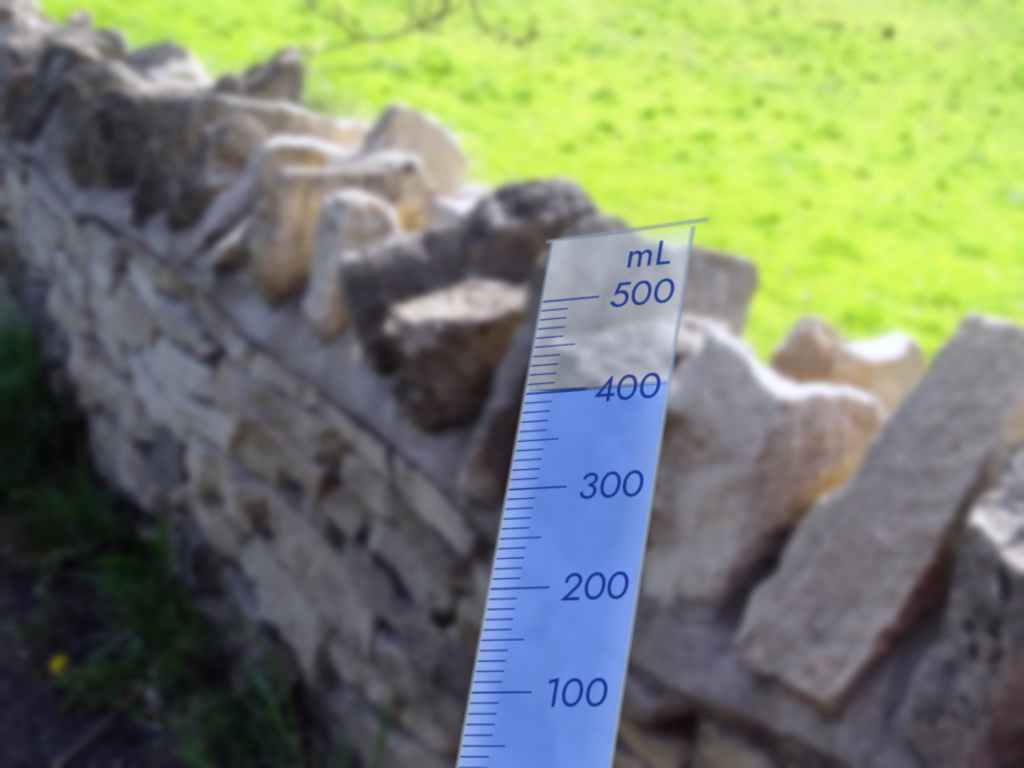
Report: 400; mL
